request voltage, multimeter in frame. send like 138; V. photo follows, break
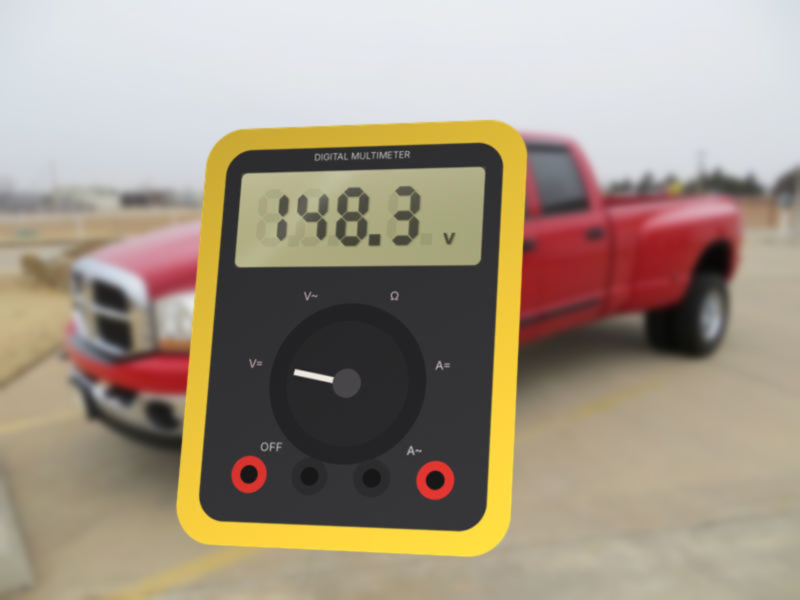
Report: 148.3; V
